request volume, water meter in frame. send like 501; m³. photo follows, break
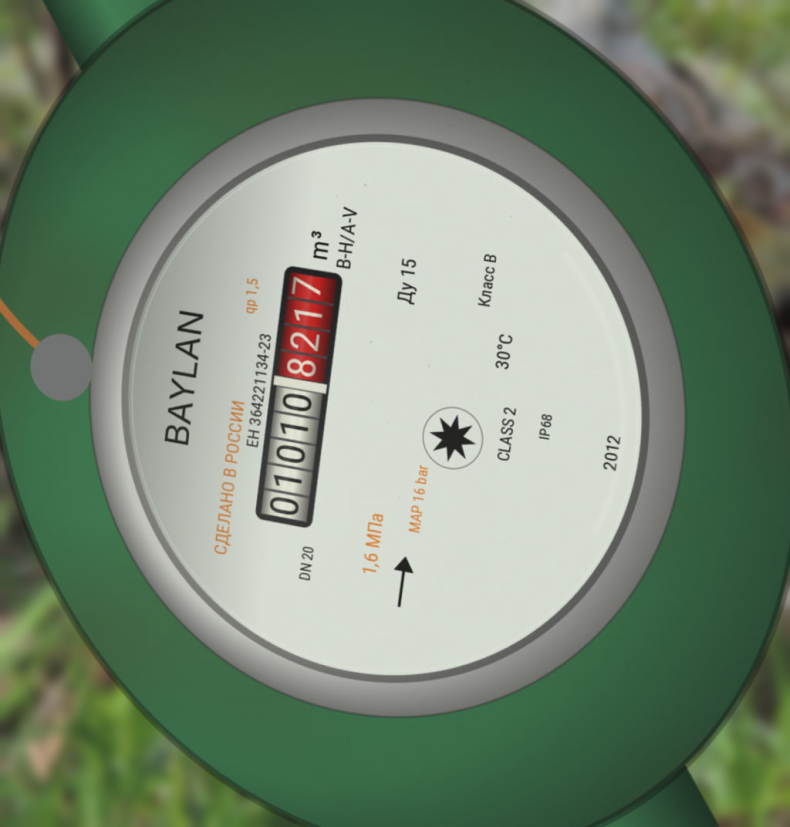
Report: 1010.8217; m³
